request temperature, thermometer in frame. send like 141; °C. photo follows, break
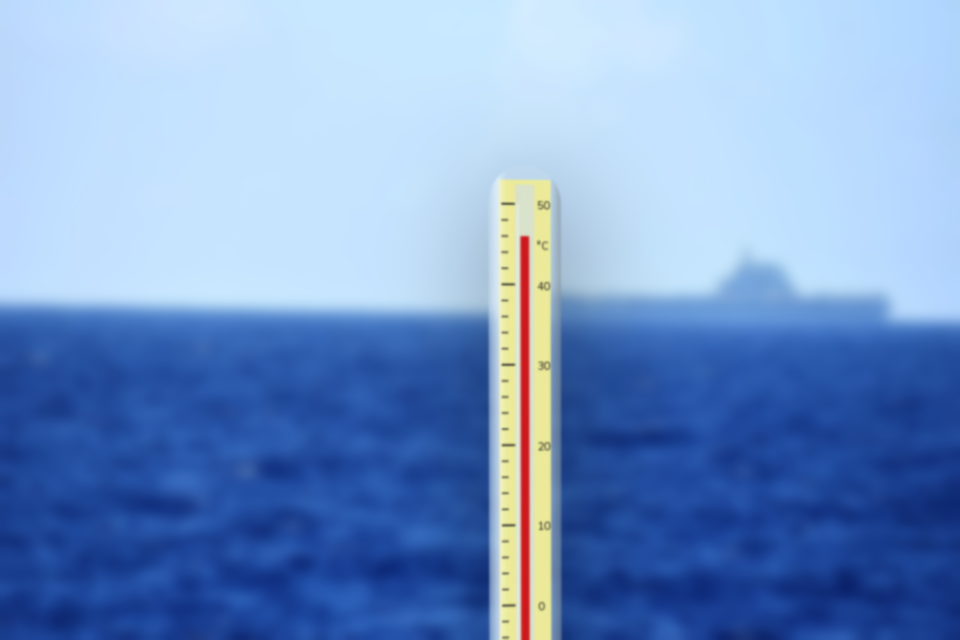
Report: 46; °C
